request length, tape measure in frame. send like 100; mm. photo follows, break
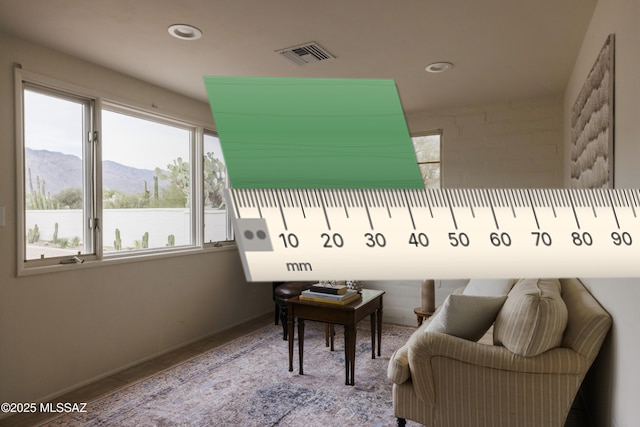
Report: 45; mm
